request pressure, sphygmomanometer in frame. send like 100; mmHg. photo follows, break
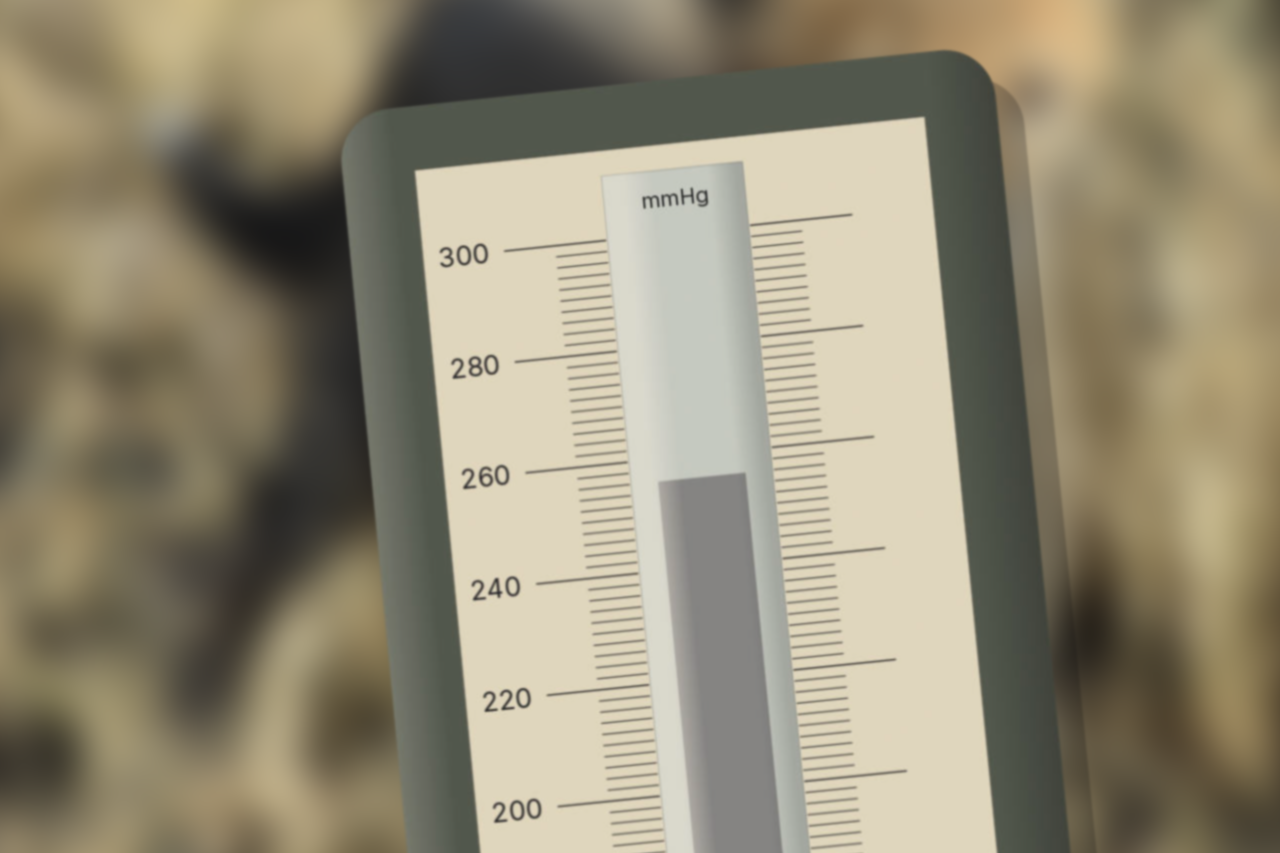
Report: 256; mmHg
